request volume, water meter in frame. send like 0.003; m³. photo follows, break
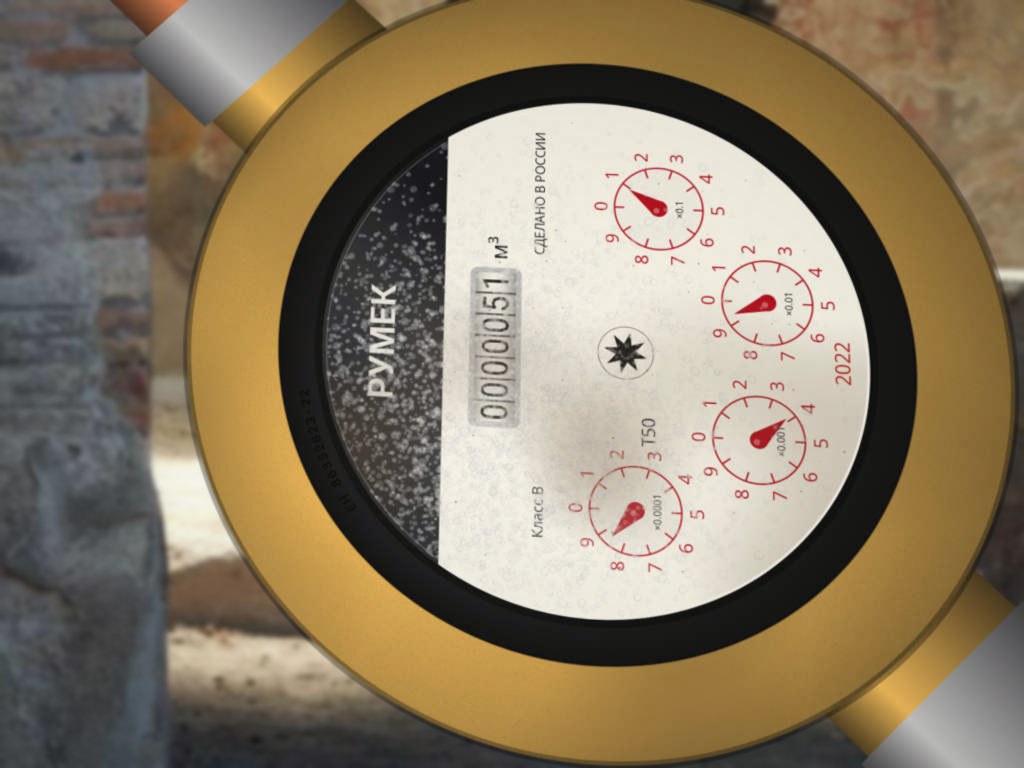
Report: 51.0938; m³
